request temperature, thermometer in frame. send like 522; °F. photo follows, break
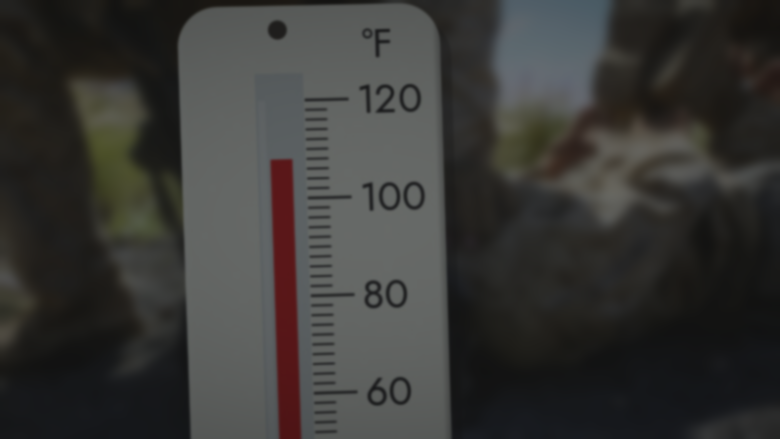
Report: 108; °F
